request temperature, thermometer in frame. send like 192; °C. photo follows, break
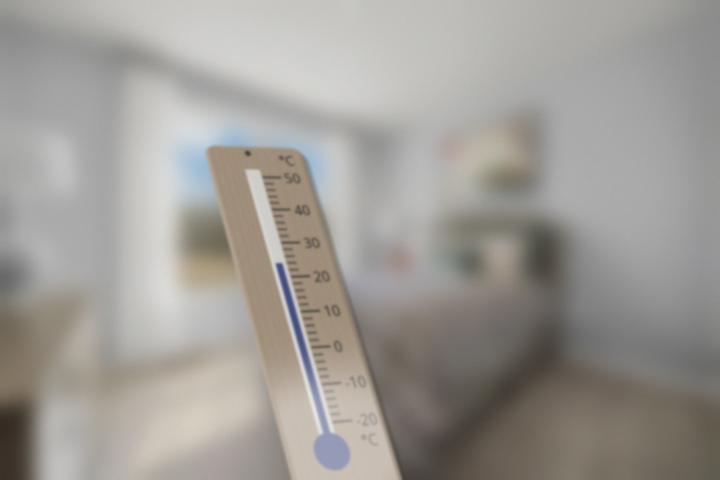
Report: 24; °C
